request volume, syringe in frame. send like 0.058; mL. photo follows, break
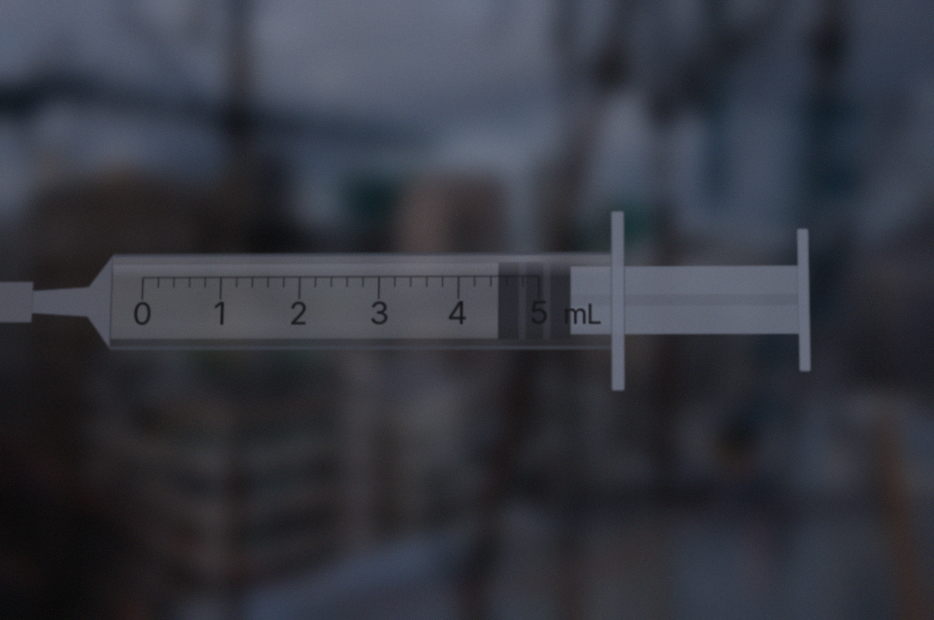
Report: 4.5; mL
